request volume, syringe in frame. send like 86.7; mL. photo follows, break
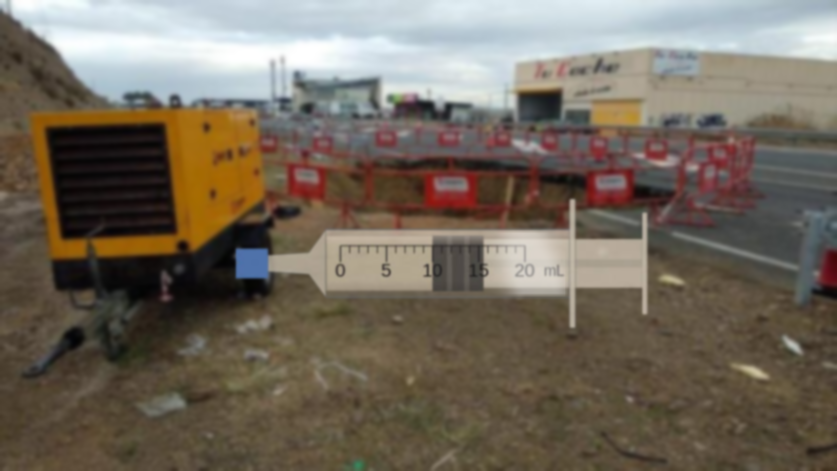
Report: 10; mL
